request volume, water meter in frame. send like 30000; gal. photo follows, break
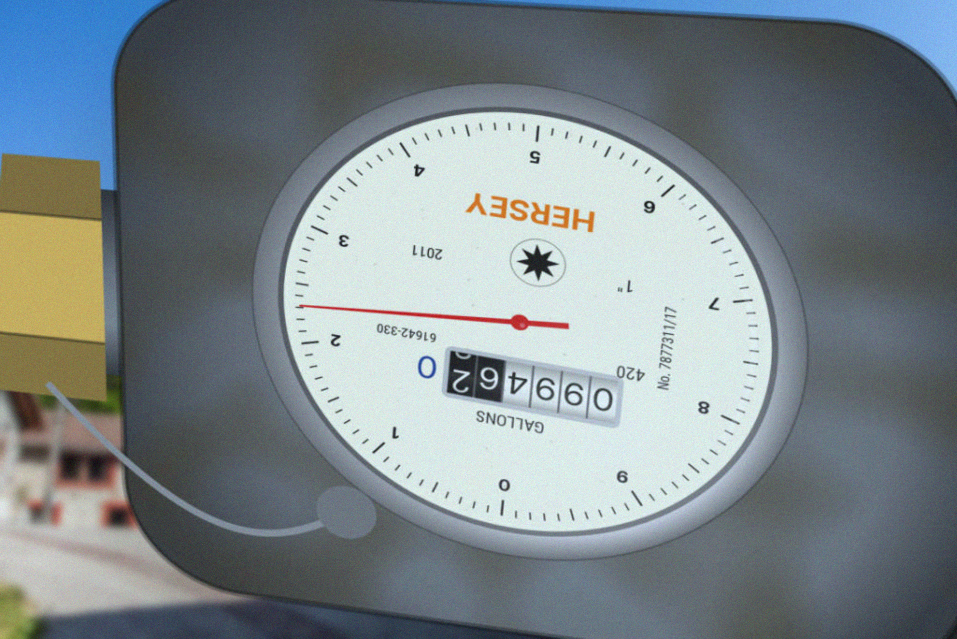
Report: 994622.3; gal
